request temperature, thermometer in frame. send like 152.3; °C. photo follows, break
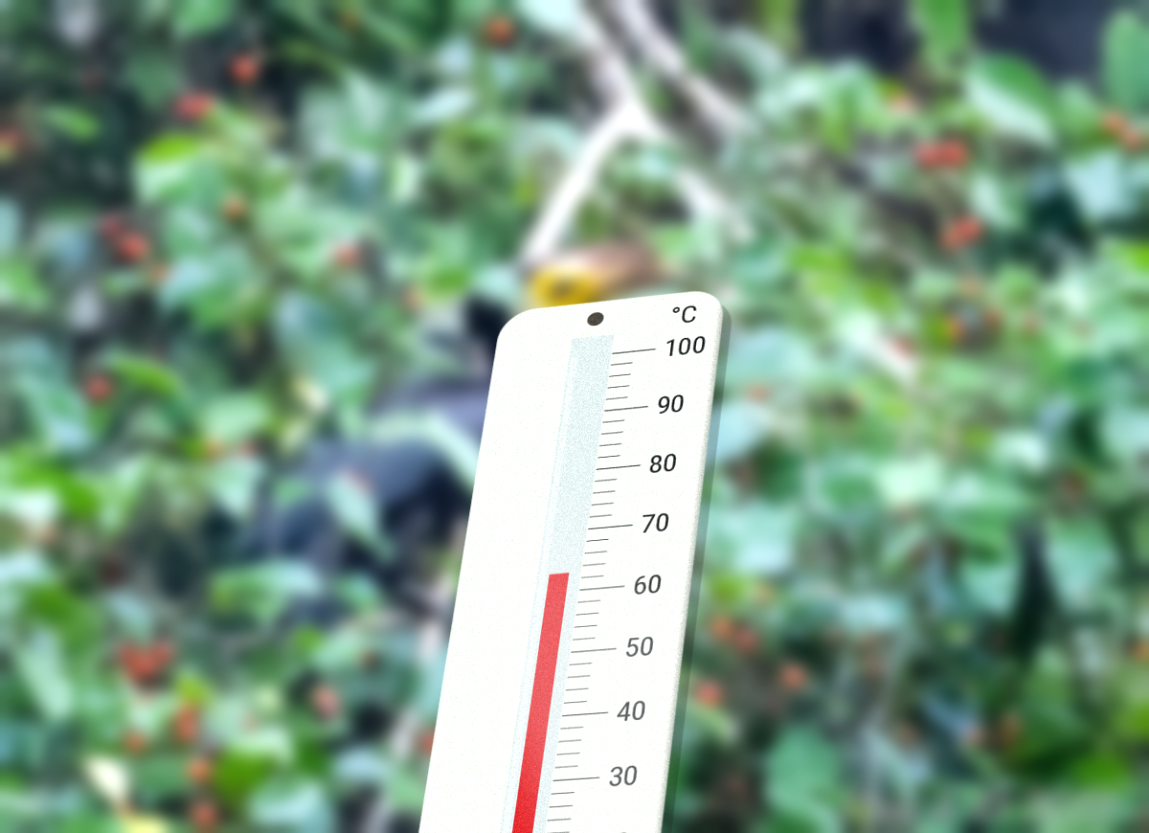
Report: 63; °C
